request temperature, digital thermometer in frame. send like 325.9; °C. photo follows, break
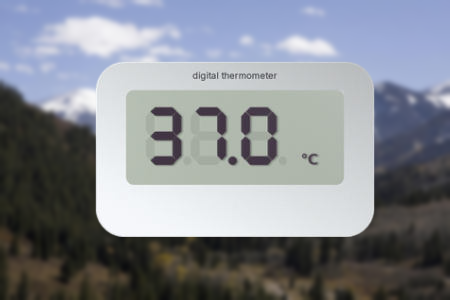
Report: 37.0; °C
